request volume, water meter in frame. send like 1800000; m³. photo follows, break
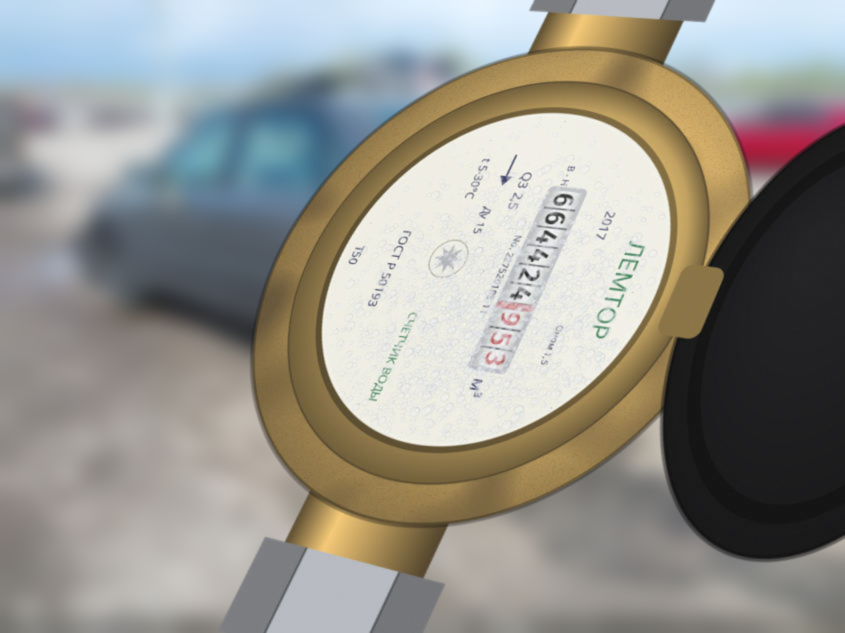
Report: 664424.953; m³
